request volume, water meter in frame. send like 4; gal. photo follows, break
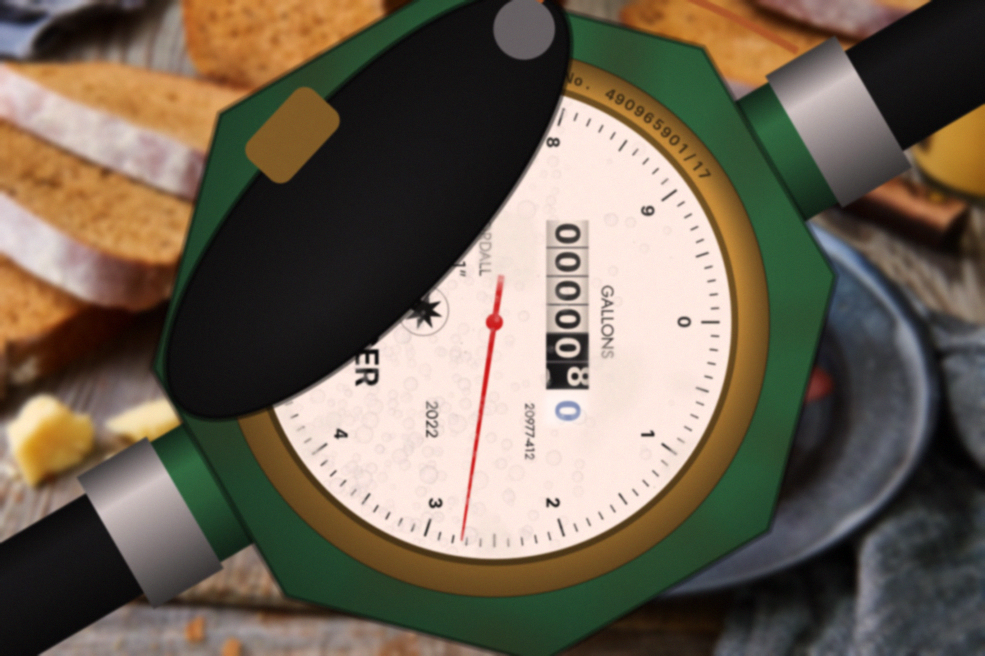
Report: 82.7; gal
